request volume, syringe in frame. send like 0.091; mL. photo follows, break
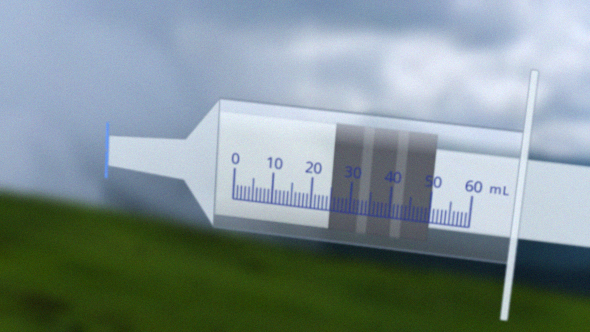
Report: 25; mL
